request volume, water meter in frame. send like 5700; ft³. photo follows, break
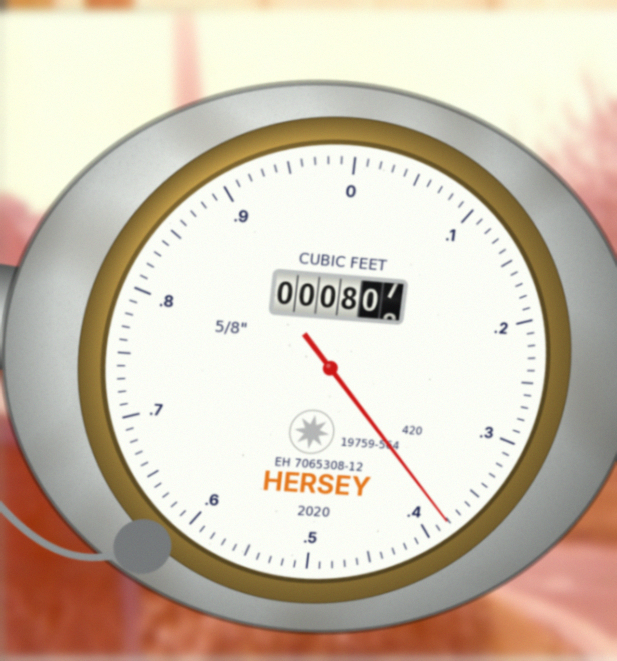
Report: 807.38; ft³
